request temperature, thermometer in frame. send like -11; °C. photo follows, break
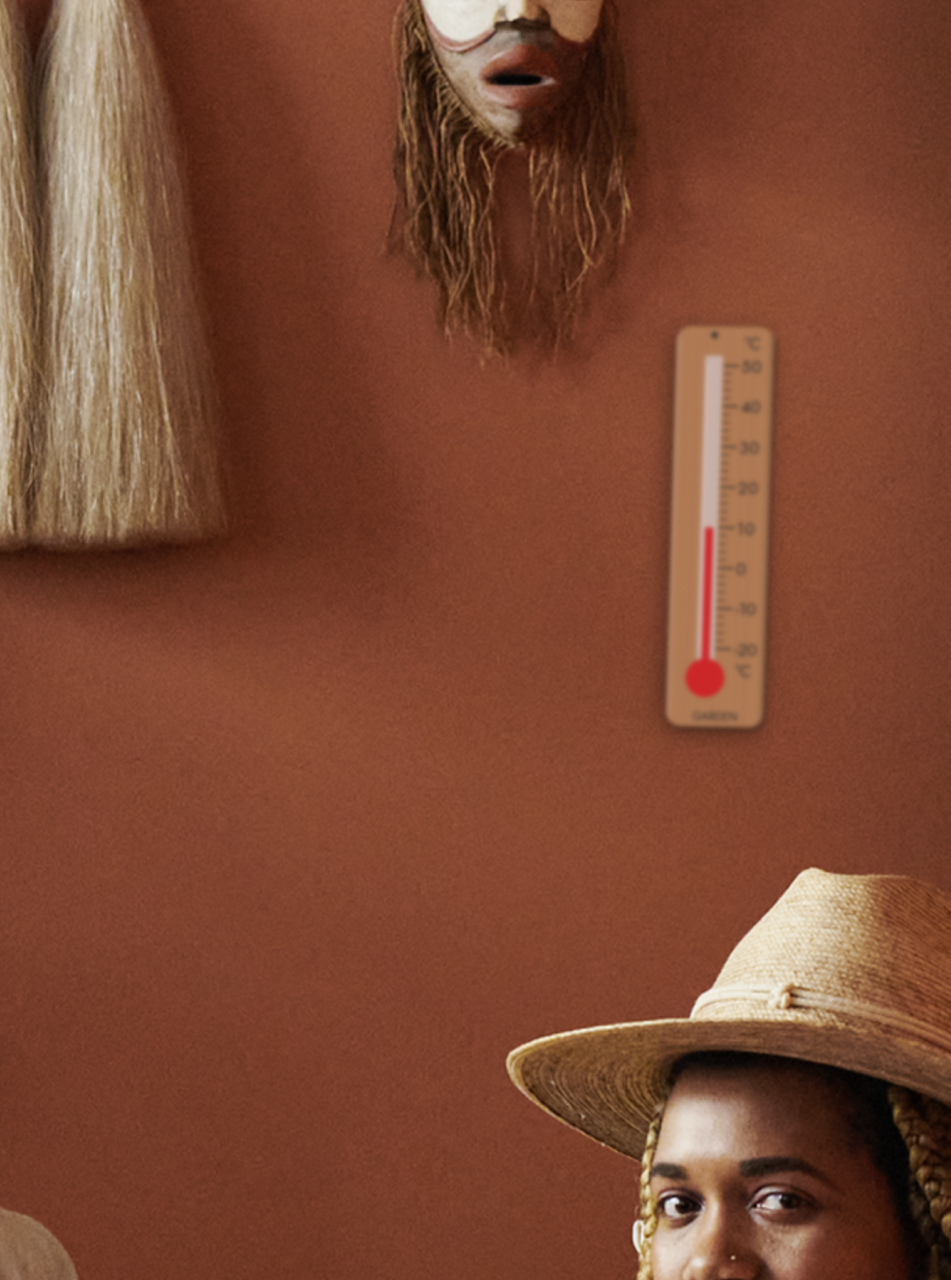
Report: 10; °C
